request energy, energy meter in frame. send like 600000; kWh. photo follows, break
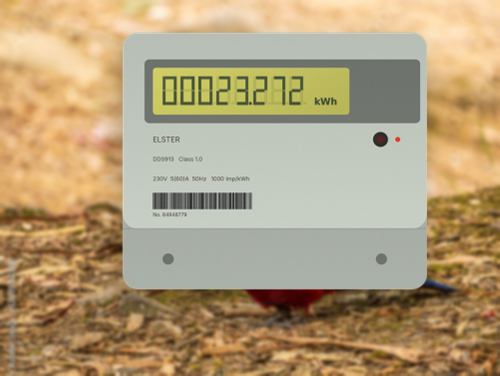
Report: 23.272; kWh
